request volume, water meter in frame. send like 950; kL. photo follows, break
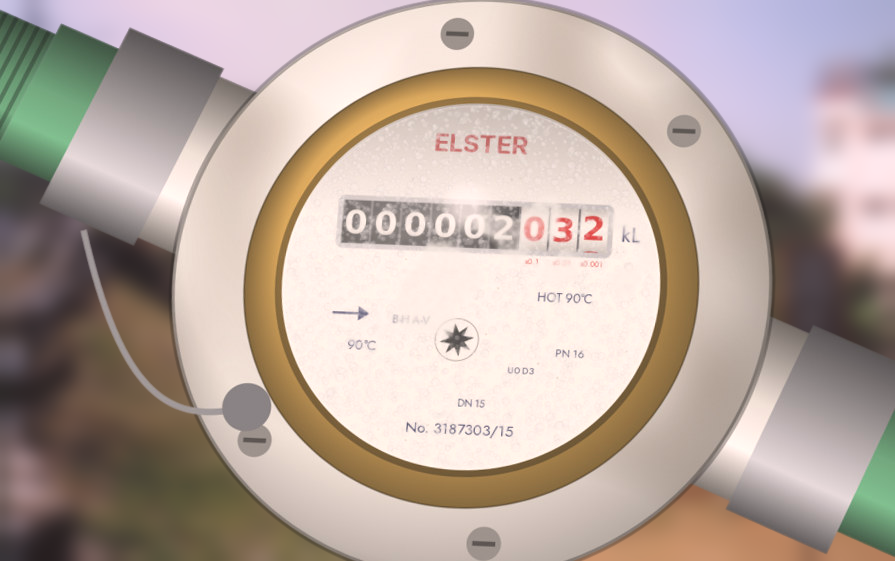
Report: 2.032; kL
